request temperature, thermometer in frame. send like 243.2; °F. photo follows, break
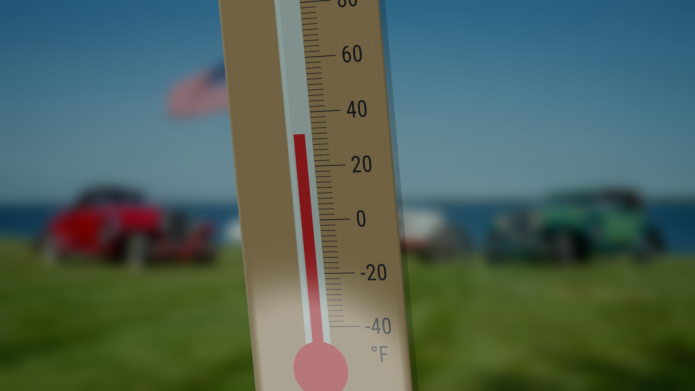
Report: 32; °F
